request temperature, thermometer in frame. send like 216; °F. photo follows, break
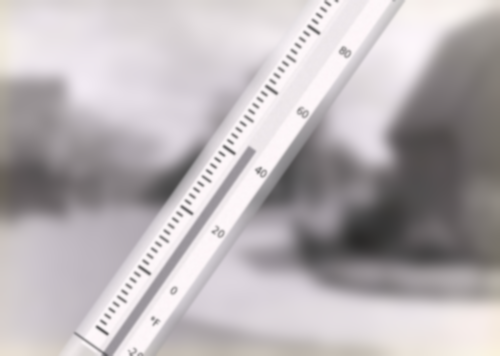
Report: 44; °F
